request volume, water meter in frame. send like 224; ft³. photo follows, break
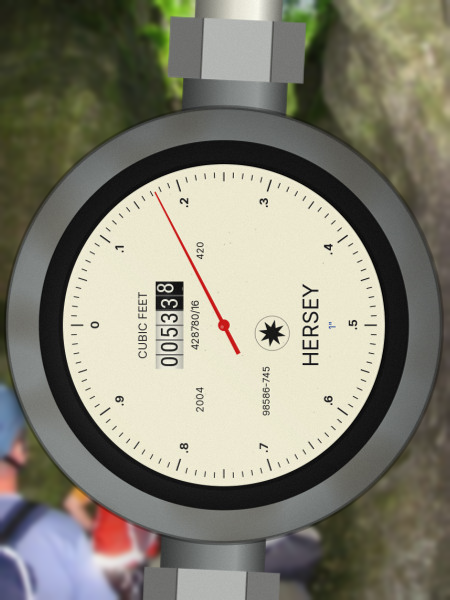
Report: 5338.17; ft³
